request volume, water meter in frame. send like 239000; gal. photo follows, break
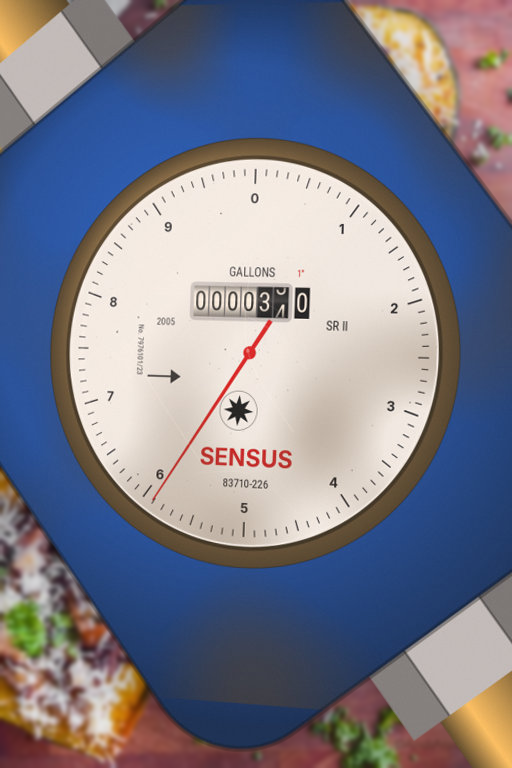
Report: 335.9; gal
